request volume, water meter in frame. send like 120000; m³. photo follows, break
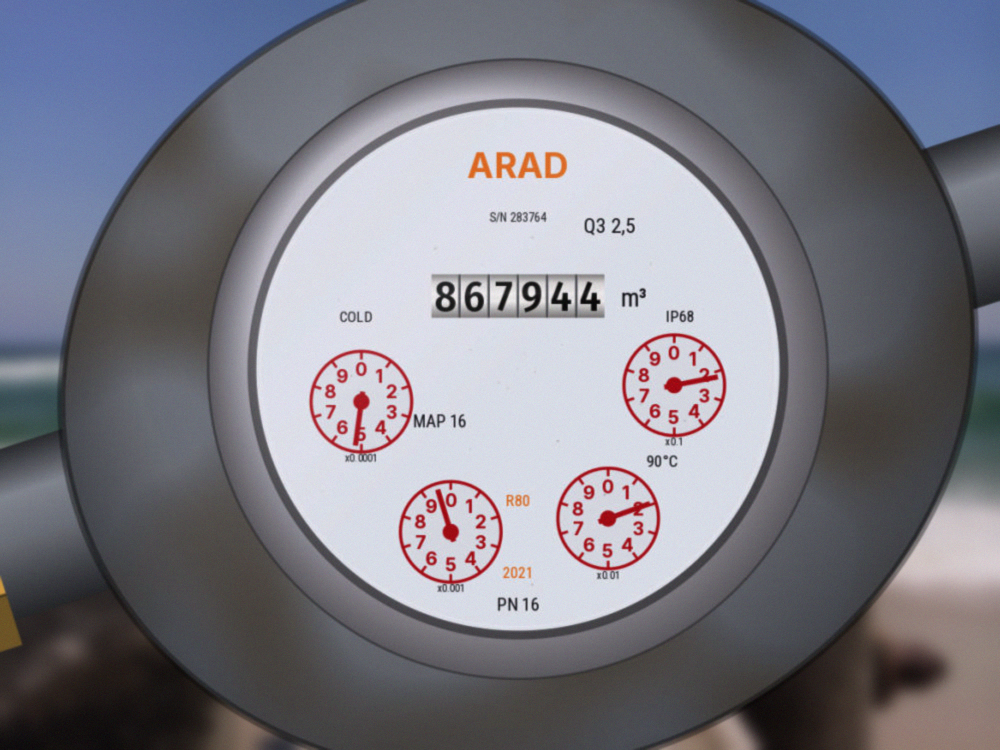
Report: 867944.2195; m³
